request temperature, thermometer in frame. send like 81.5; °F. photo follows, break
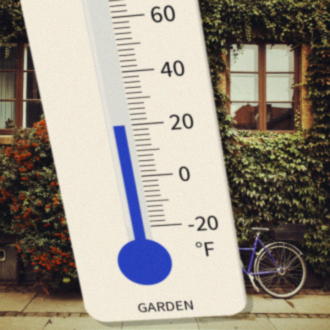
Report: 20; °F
